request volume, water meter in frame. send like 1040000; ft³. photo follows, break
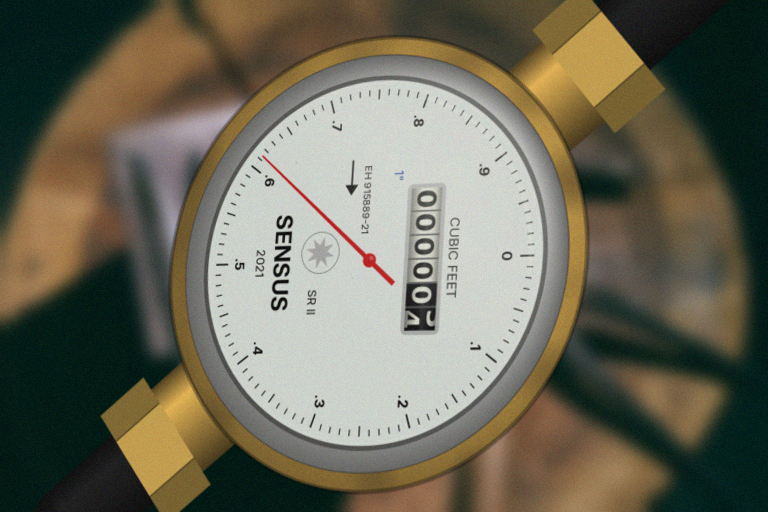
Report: 3.61; ft³
